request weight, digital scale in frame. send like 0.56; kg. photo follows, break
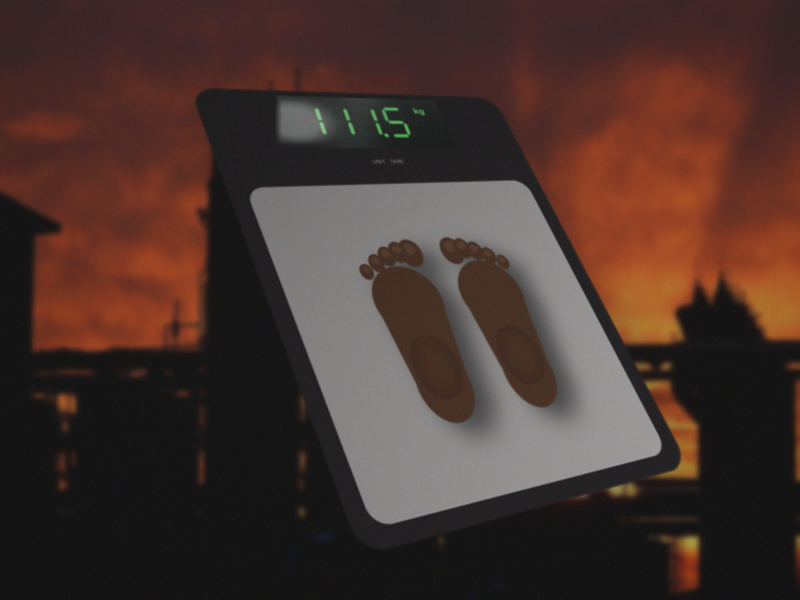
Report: 111.5; kg
